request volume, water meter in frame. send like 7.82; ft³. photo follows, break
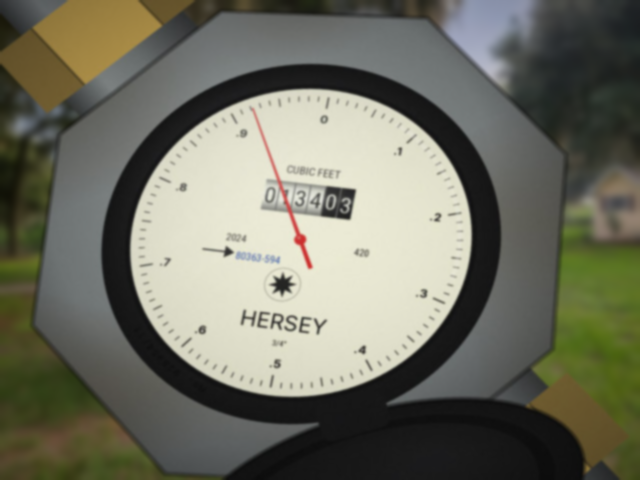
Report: 13402.92; ft³
